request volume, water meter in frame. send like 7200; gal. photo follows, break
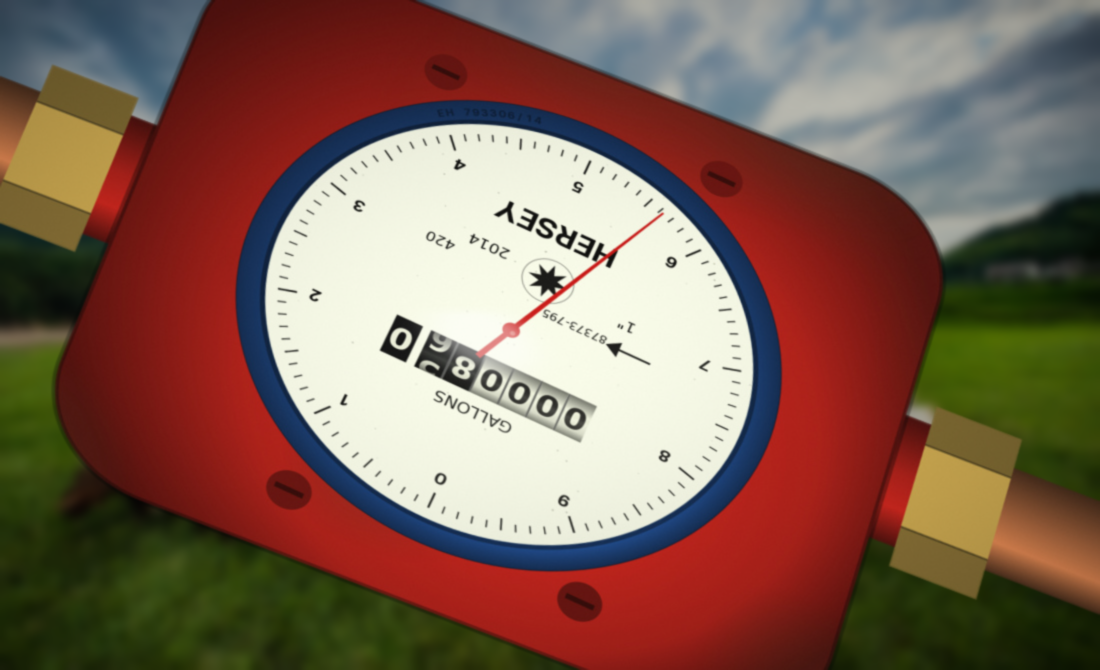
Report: 855.6; gal
